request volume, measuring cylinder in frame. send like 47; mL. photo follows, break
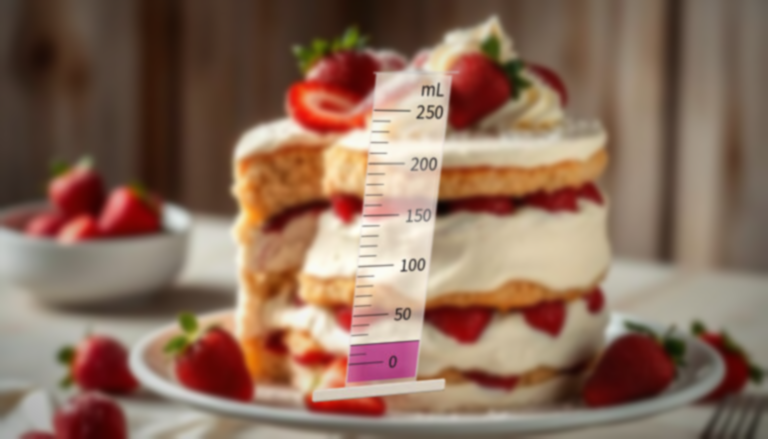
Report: 20; mL
